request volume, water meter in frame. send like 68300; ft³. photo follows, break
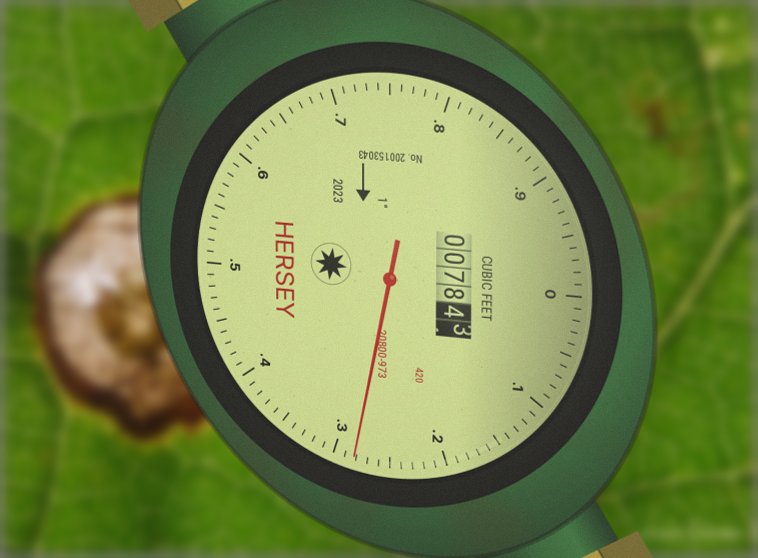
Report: 7843.28; ft³
